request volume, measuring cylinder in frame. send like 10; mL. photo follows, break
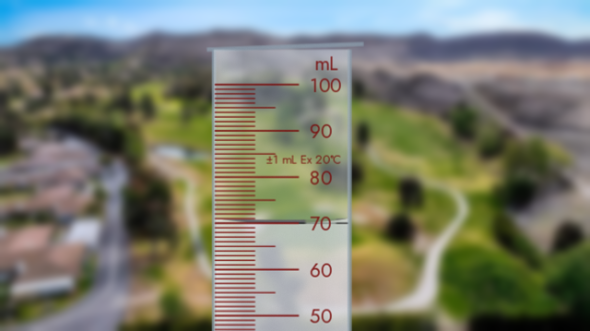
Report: 70; mL
